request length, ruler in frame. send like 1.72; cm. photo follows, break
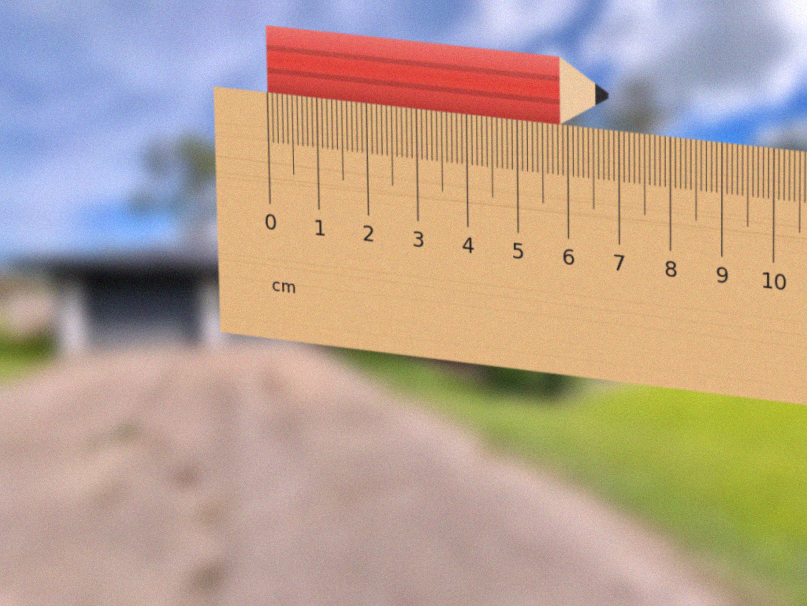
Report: 6.8; cm
